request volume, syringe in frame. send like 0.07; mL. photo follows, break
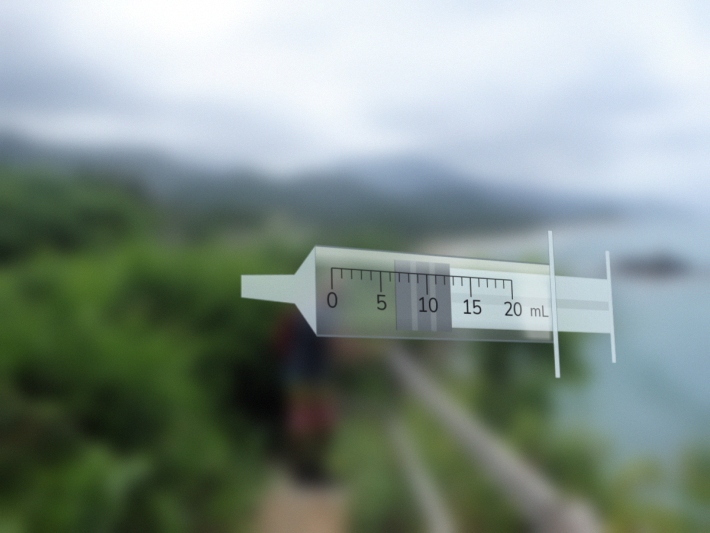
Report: 6.5; mL
